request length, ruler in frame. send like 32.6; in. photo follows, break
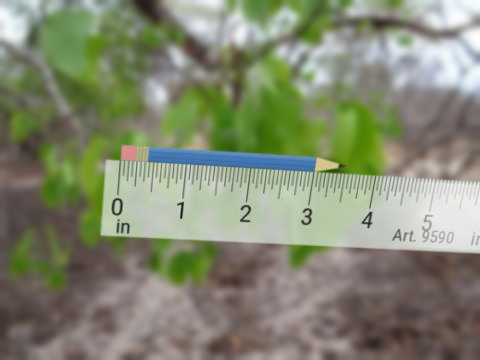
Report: 3.5; in
